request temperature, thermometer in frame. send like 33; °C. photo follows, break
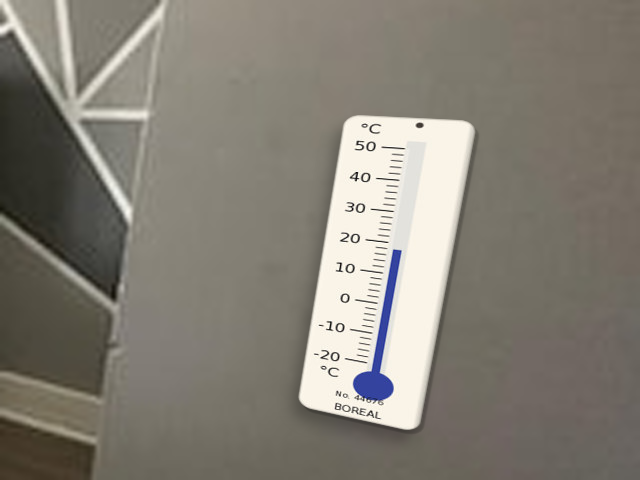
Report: 18; °C
